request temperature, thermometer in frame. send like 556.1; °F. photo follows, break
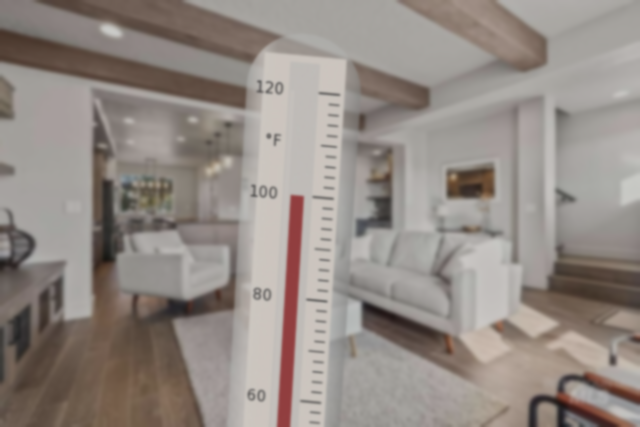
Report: 100; °F
